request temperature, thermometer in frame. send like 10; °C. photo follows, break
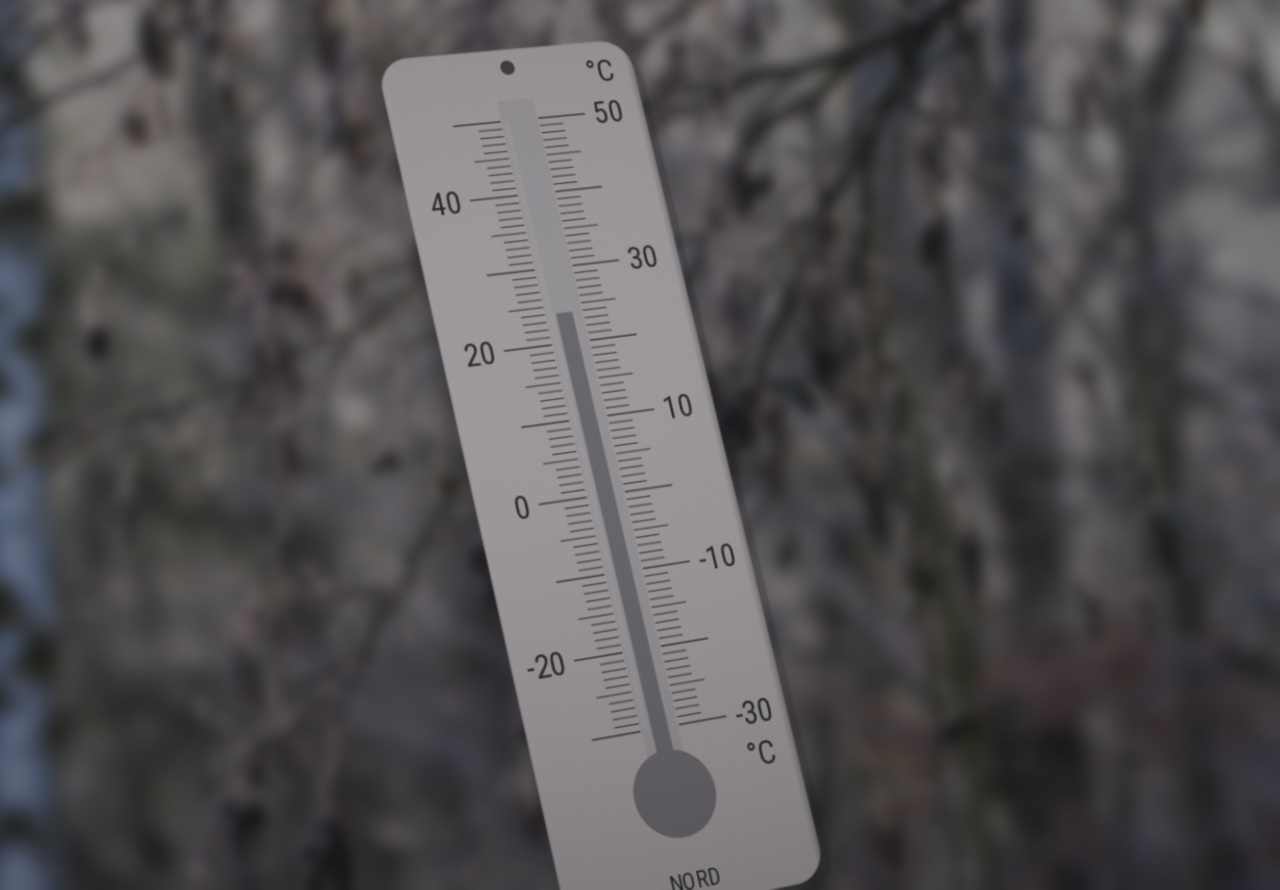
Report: 24; °C
